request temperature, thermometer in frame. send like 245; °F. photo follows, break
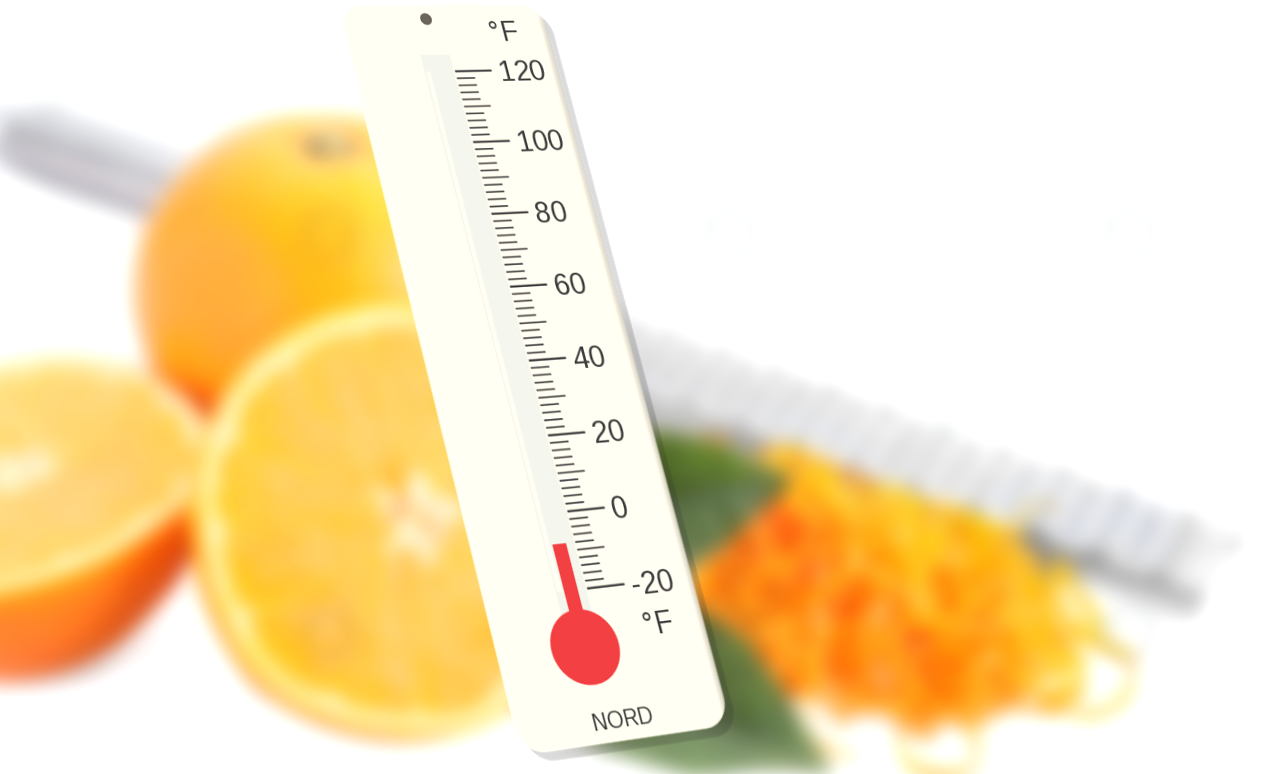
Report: -8; °F
